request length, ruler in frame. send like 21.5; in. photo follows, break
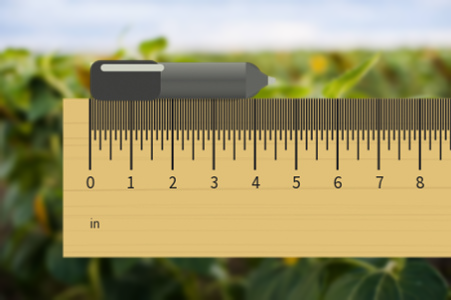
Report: 4.5; in
